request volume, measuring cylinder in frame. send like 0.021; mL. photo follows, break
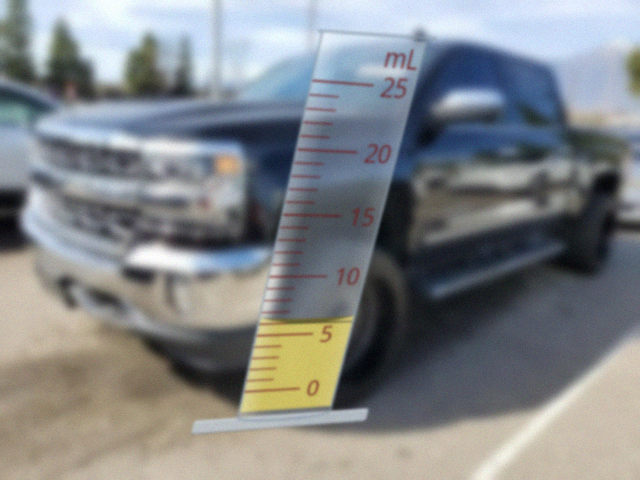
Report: 6; mL
